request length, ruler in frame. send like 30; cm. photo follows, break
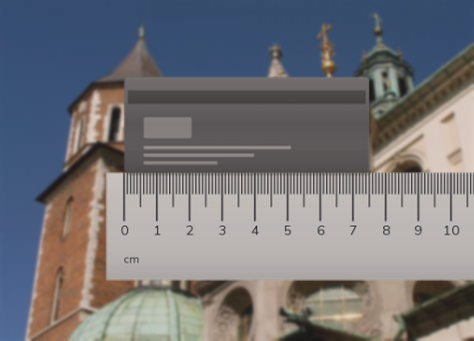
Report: 7.5; cm
